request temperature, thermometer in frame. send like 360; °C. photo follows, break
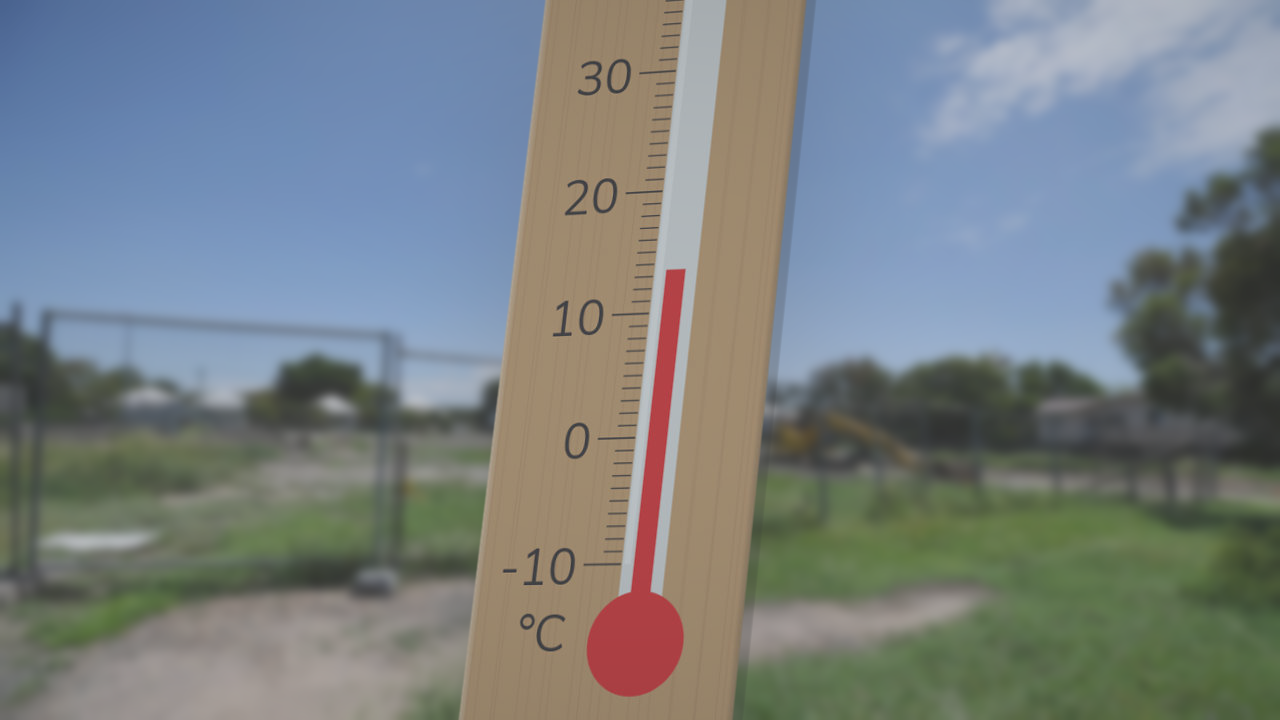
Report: 13.5; °C
